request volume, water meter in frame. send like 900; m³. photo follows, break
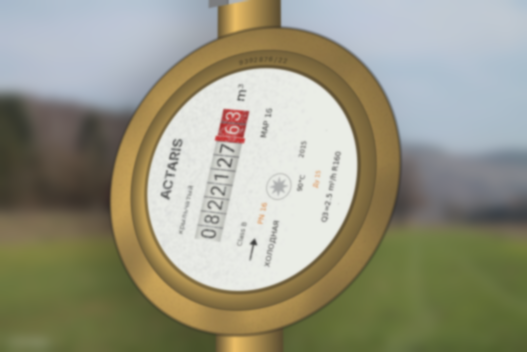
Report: 822127.63; m³
